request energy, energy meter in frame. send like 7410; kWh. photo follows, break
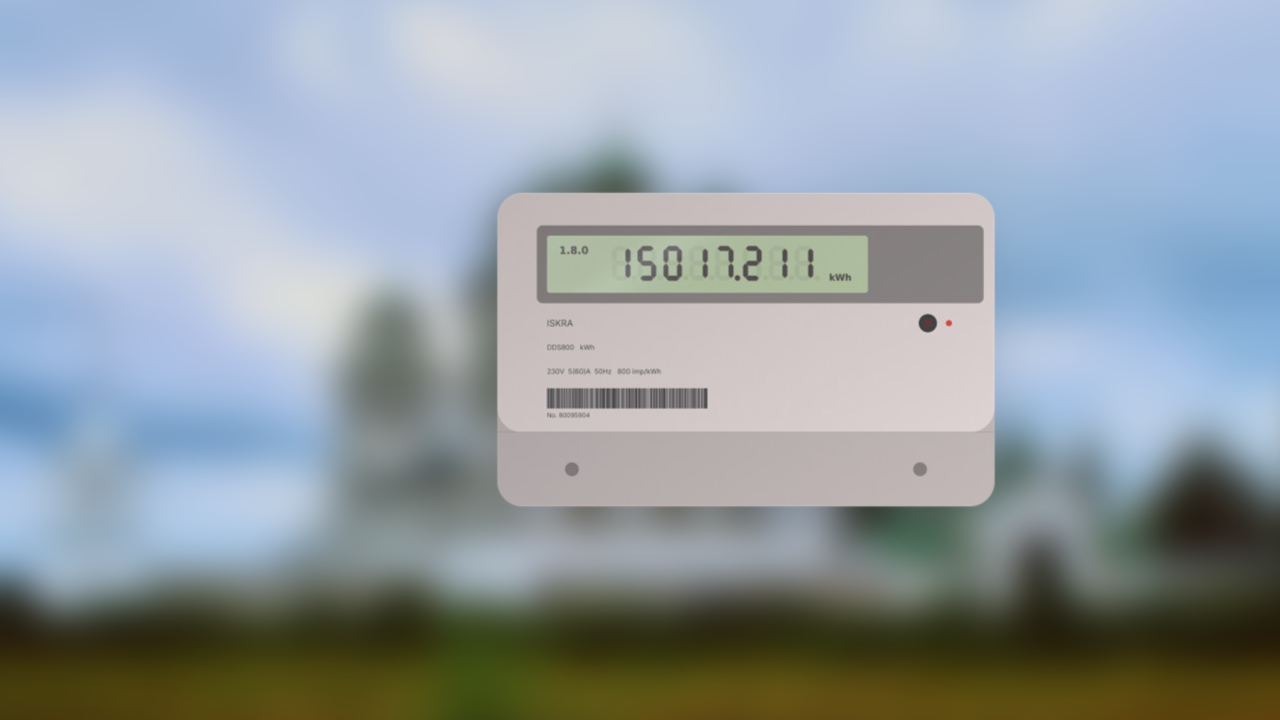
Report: 15017.211; kWh
